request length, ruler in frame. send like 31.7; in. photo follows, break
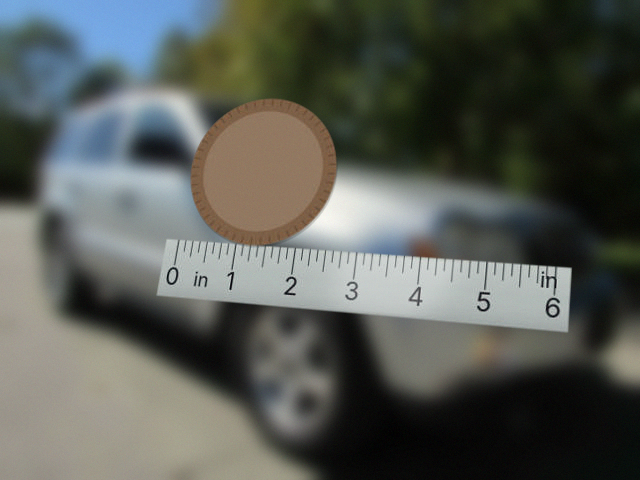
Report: 2.5; in
